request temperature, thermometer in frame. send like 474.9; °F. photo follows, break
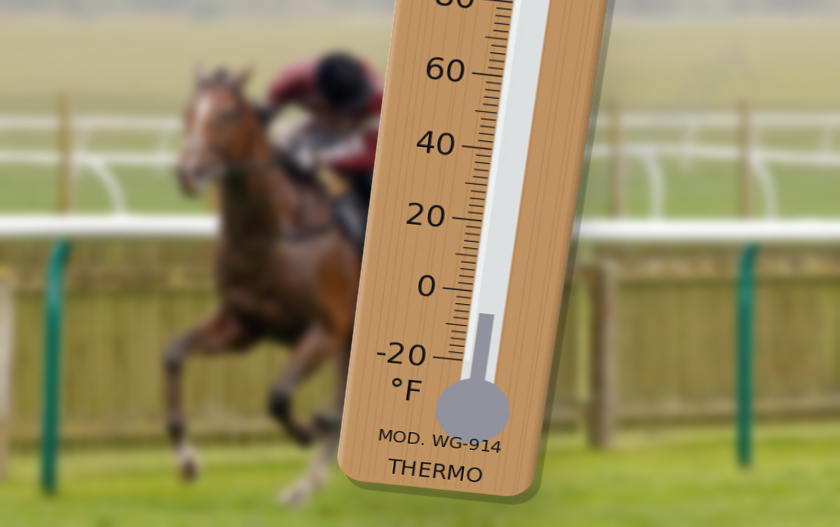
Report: -6; °F
